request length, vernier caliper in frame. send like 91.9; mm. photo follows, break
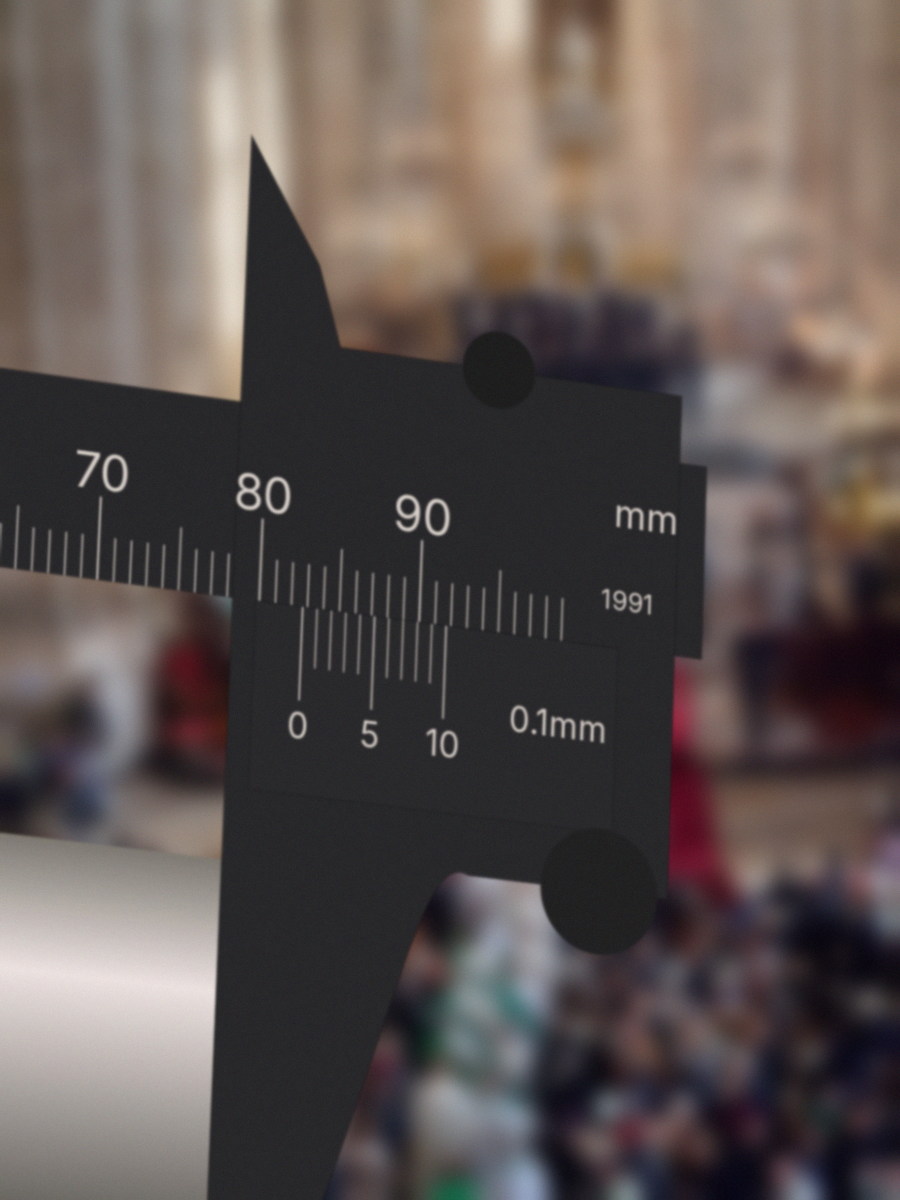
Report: 82.7; mm
